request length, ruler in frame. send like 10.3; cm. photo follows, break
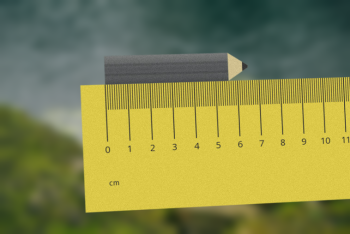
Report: 6.5; cm
